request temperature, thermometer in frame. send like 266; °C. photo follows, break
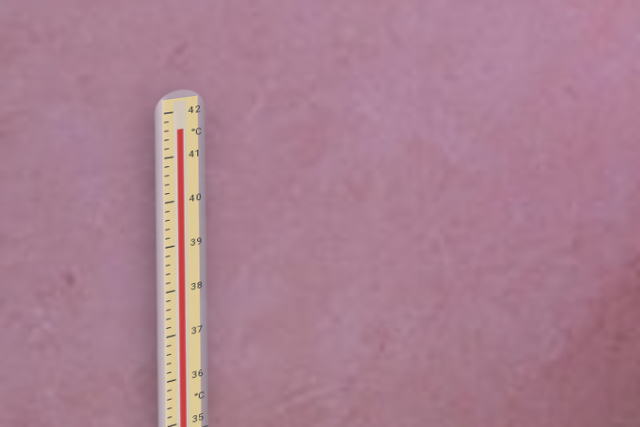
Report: 41.6; °C
